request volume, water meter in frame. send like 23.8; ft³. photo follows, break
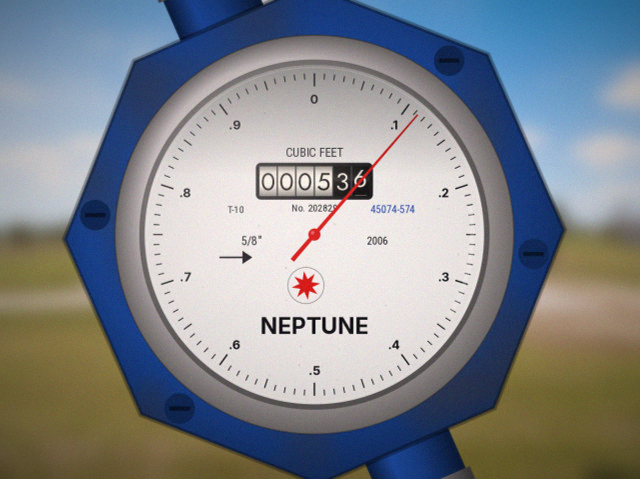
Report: 536.11; ft³
